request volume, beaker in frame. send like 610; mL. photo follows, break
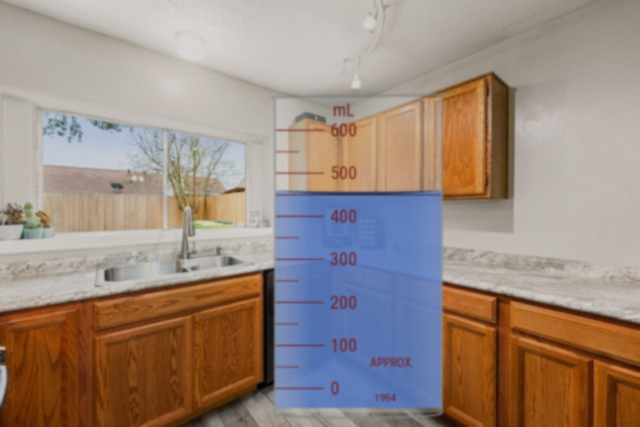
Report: 450; mL
